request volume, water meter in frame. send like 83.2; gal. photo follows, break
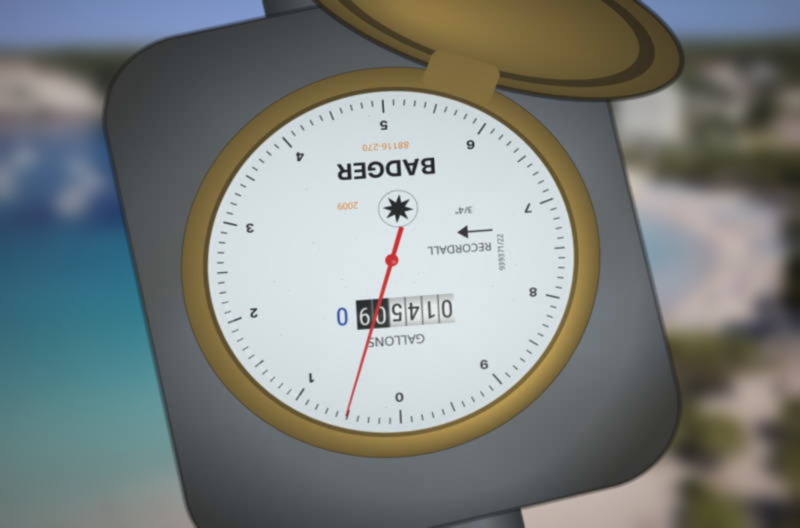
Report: 145090.5; gal
